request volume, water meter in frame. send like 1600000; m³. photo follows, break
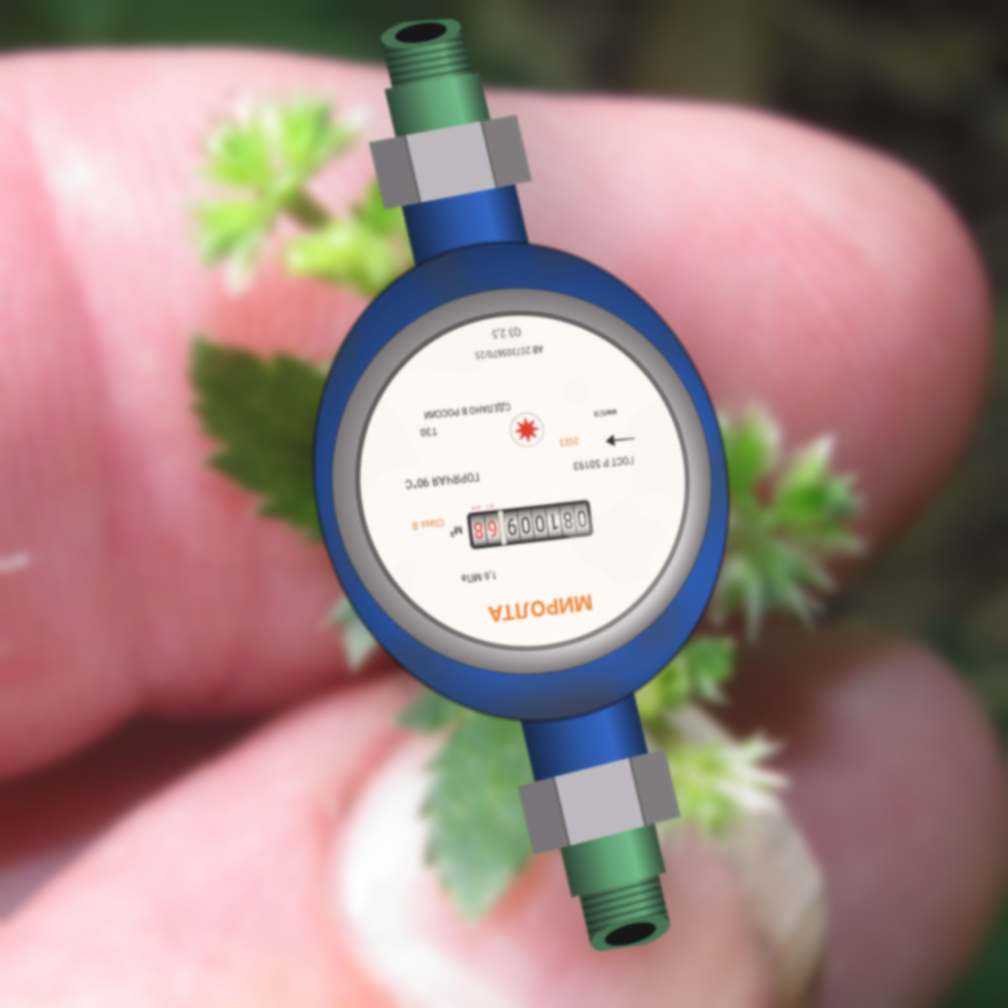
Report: 81009.68; m³
